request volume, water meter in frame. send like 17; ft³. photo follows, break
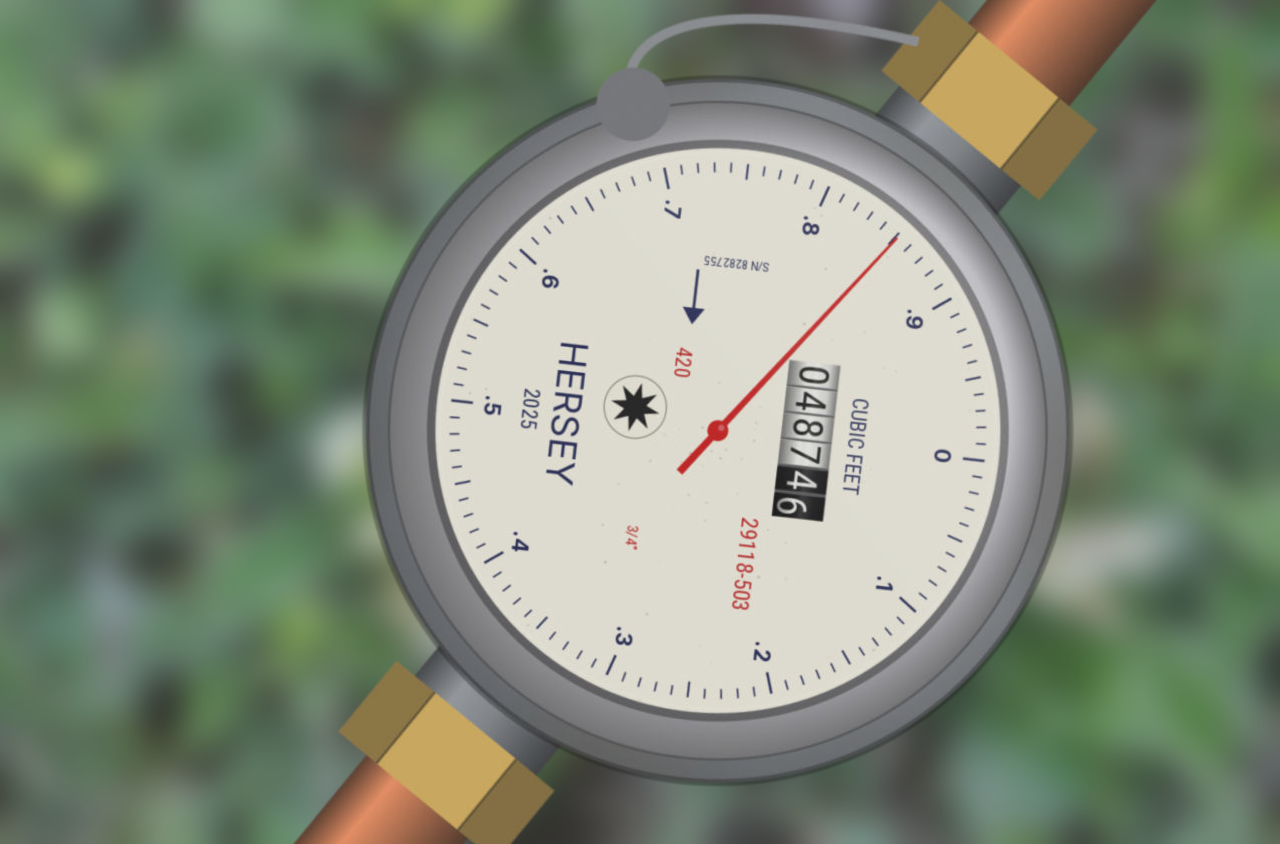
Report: 48745.85; ft³
